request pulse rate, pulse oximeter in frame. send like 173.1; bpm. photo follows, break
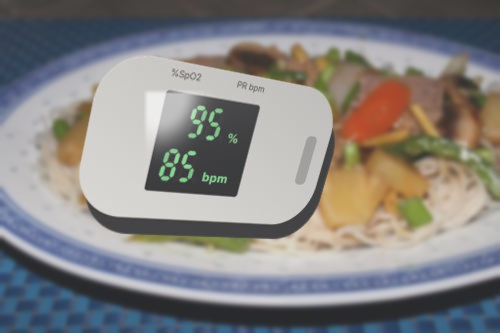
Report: 85; bpm
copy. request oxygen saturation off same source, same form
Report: 95; %
